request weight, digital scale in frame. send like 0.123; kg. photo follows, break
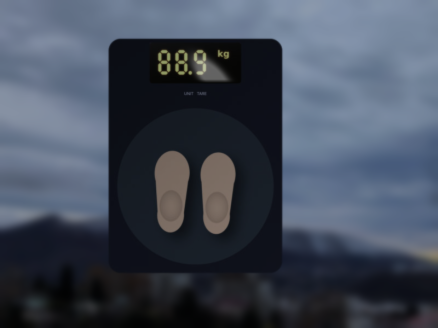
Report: 88.9; kg
